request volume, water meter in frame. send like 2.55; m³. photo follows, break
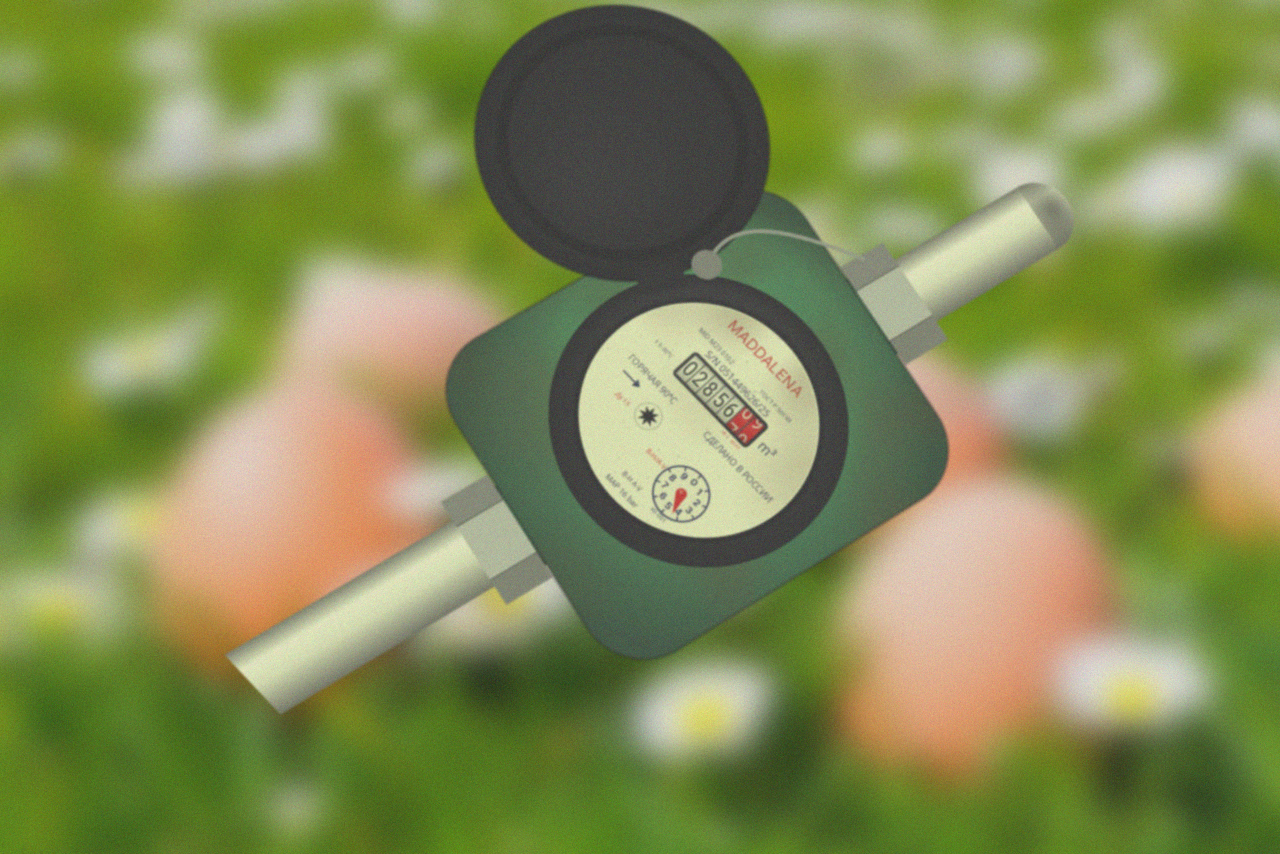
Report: 2856.694; m³
